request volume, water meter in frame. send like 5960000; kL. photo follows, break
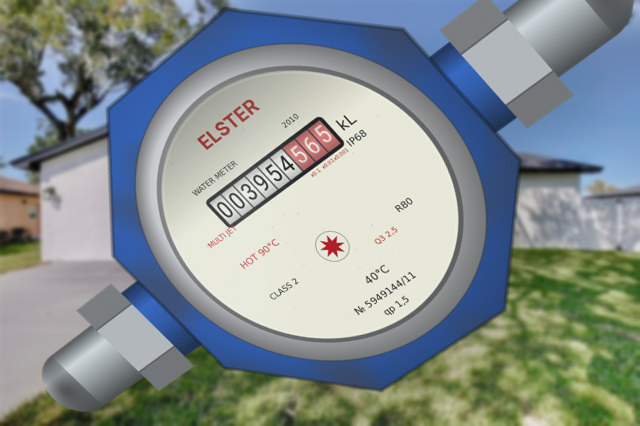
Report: 3954.565; kL
